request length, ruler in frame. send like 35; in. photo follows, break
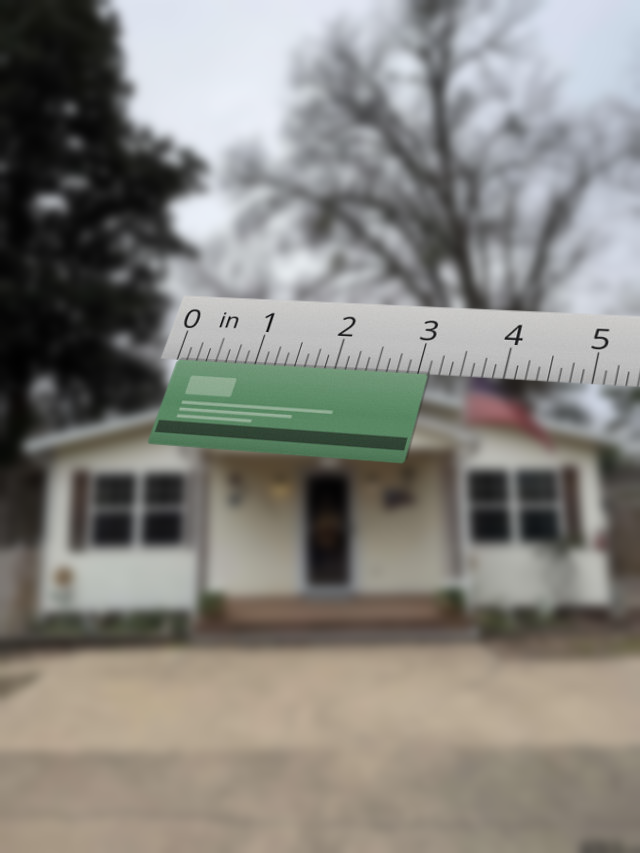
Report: 3.125; in
